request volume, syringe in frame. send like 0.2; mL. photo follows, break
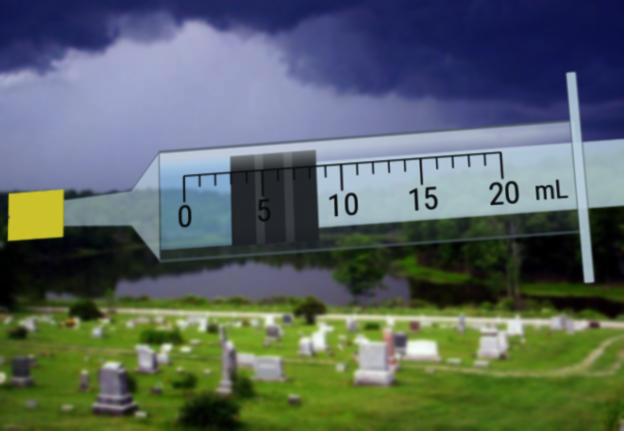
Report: 3; mL
